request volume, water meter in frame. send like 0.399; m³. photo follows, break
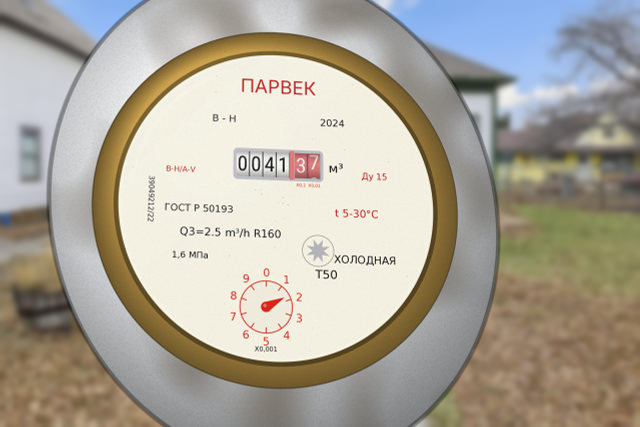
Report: 41.371; m³
